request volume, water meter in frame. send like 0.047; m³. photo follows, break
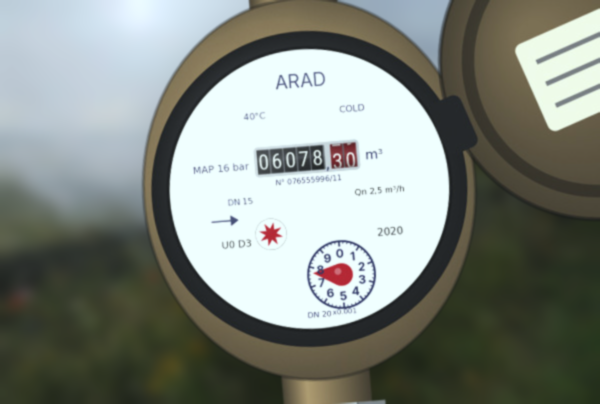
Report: 6078.297; m³
